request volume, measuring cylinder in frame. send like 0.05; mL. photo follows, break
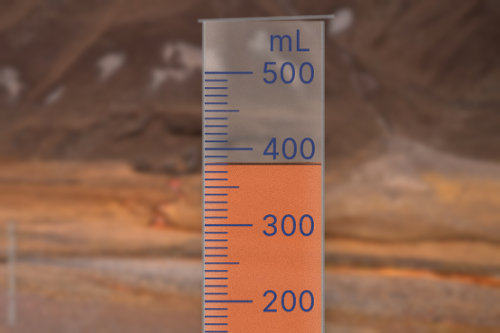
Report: 380; mL
